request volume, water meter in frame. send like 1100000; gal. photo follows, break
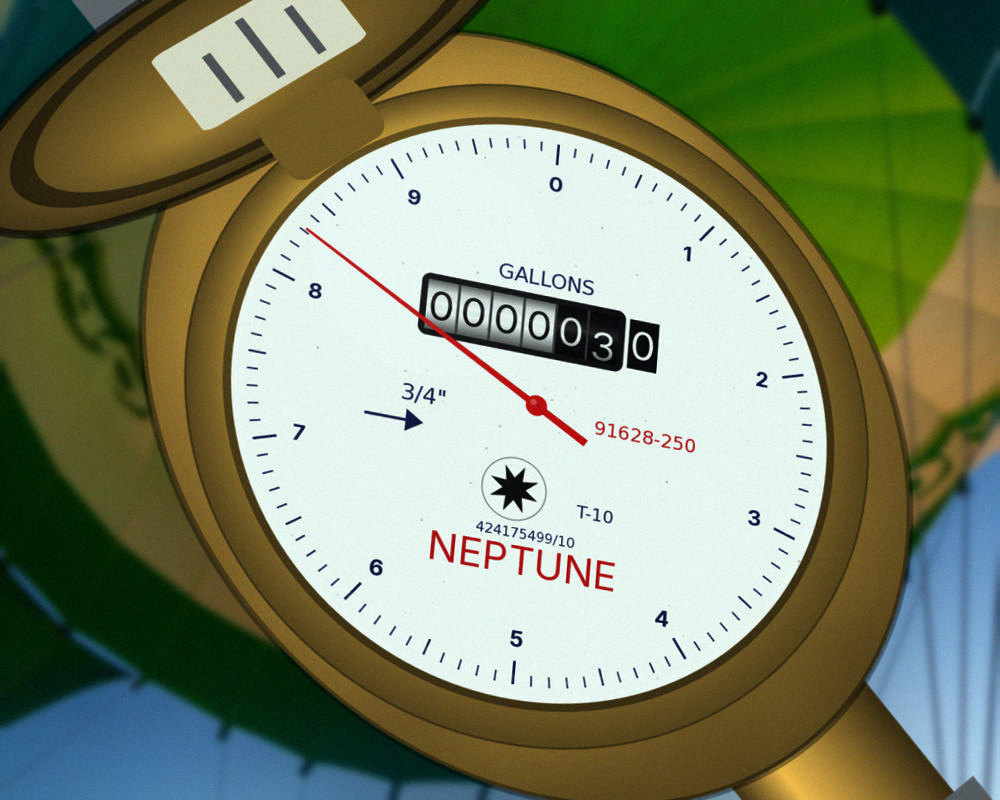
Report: 28.3; gal
